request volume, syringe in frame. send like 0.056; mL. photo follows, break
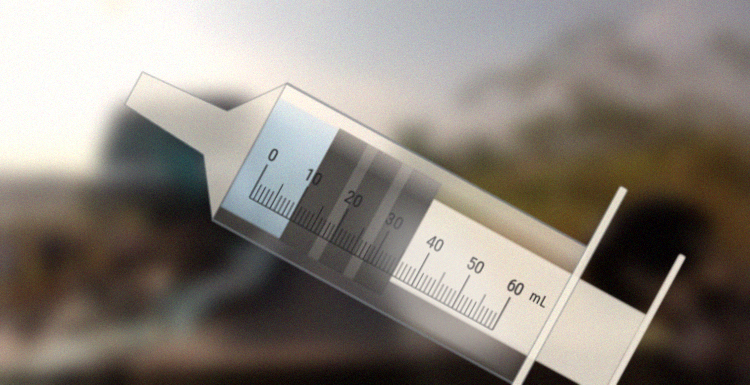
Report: 10; mL
